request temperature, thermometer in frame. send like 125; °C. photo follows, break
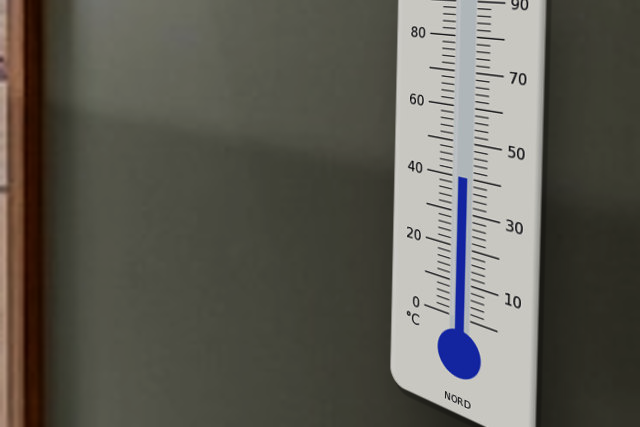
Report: 40; °C
